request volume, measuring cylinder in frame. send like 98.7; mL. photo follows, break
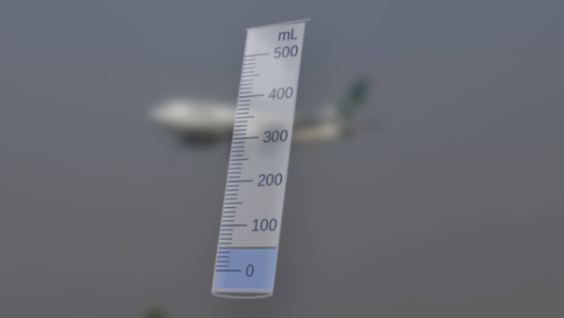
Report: 50; mL
